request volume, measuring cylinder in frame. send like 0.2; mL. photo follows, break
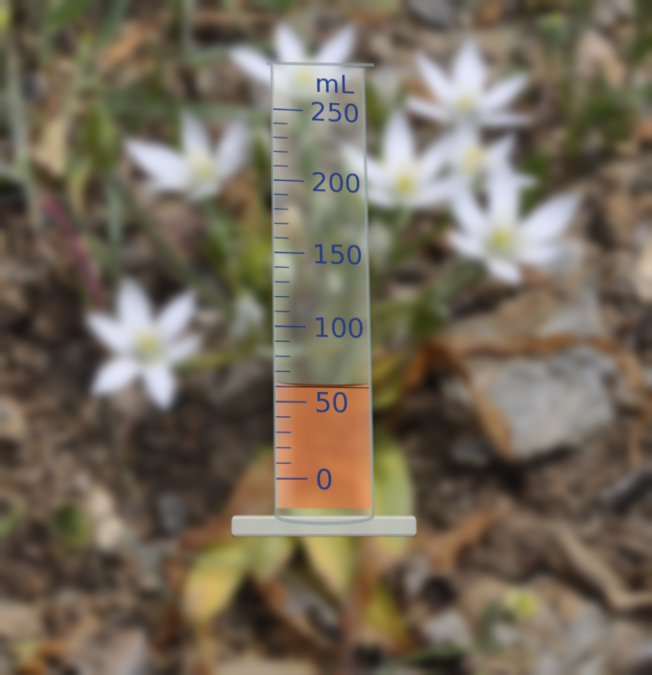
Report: 60; mL
